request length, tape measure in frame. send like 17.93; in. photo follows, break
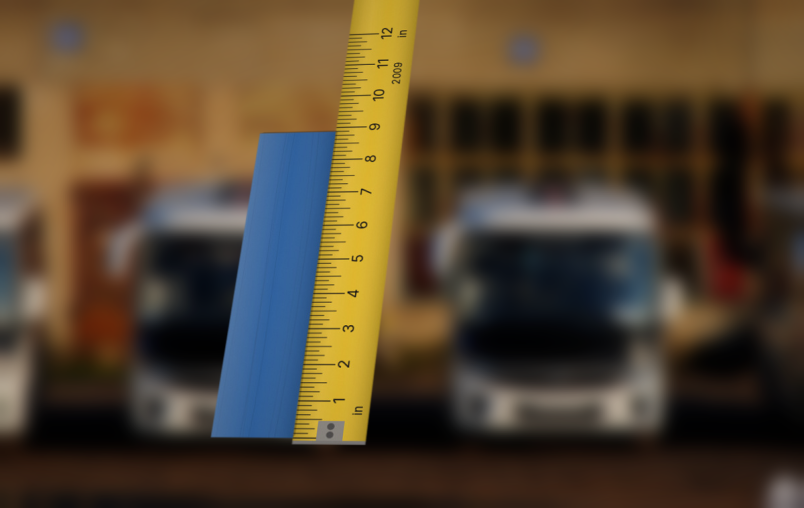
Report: 8.875; in
